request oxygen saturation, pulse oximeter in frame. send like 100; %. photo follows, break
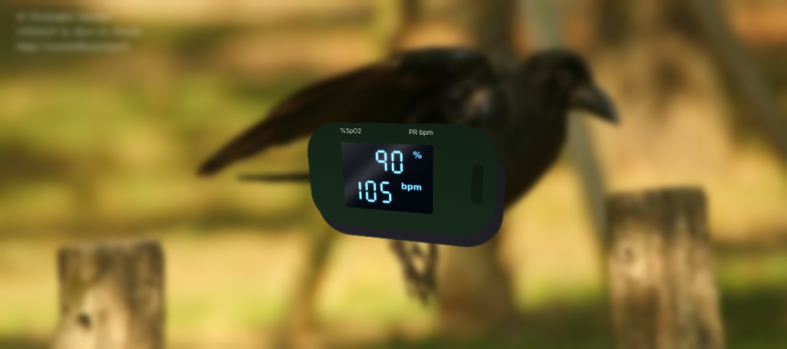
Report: 90; %
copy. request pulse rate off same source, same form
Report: 105; bpm
